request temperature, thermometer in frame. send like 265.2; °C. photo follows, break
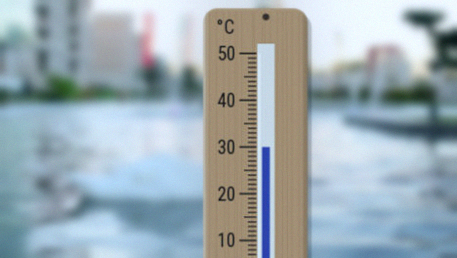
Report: 30; °C
